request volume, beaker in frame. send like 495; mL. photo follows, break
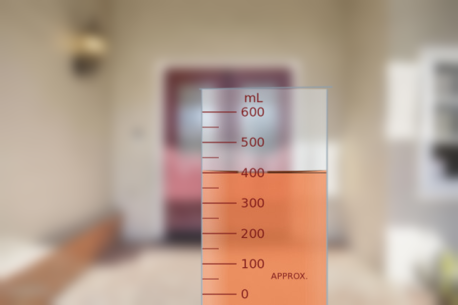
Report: 400; mL
